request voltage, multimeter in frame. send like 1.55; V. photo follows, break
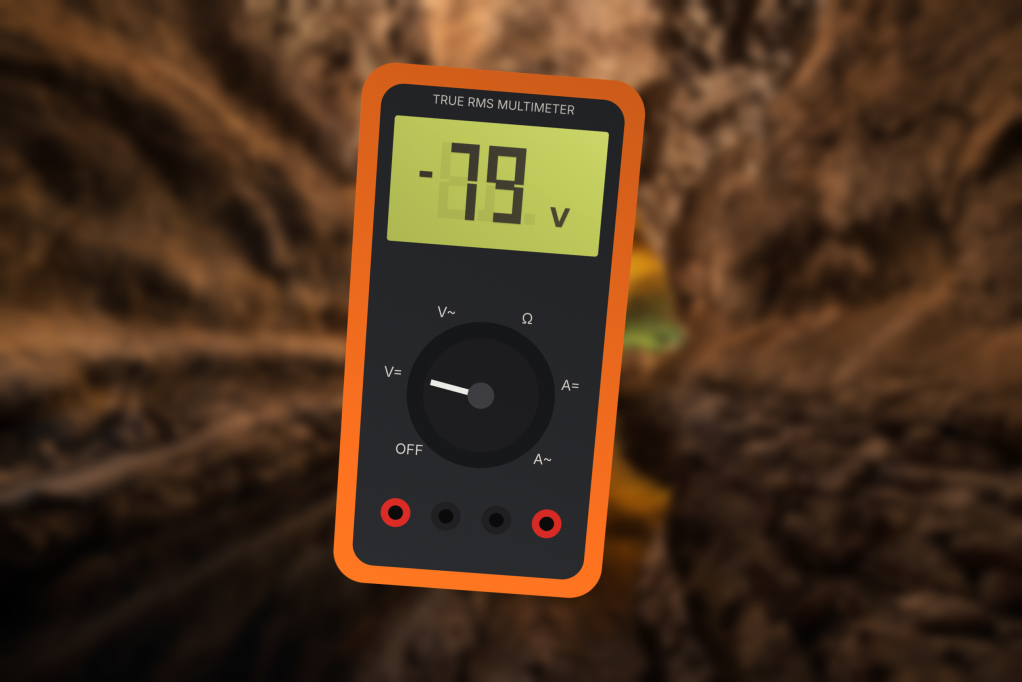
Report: -79; V
